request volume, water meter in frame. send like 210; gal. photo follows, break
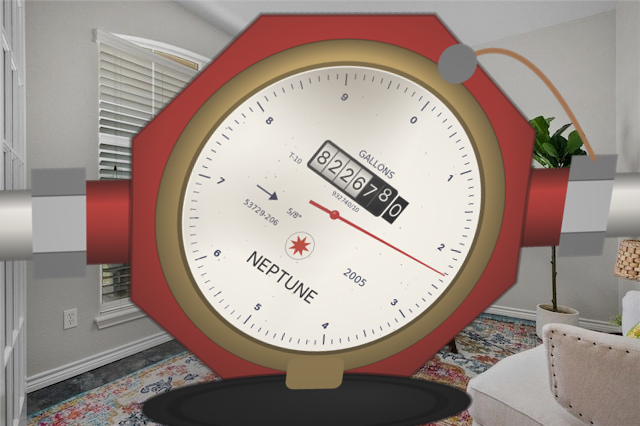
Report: 8226782.3; gal
